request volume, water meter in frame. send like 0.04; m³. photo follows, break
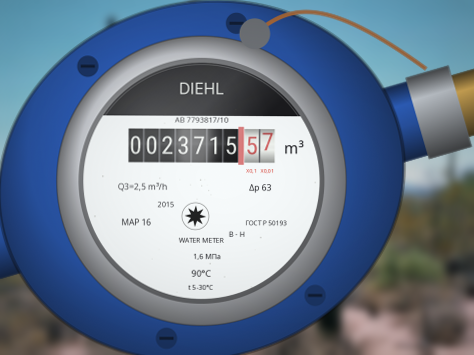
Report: 23715.57; m³
